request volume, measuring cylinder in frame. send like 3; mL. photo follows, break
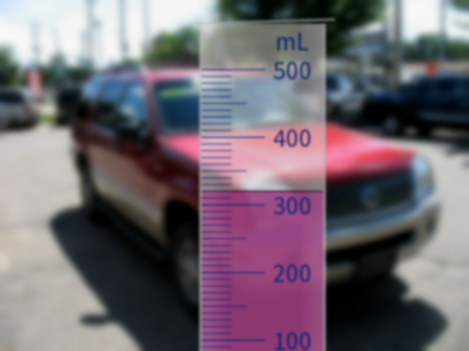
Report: 320; mL
